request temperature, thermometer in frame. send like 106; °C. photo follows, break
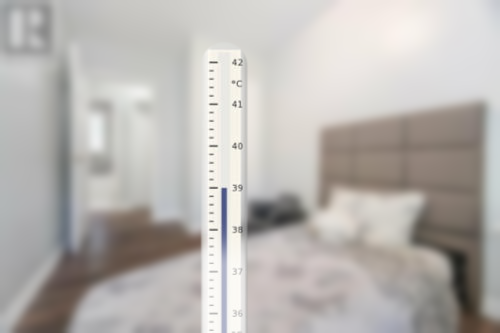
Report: 39; °C
